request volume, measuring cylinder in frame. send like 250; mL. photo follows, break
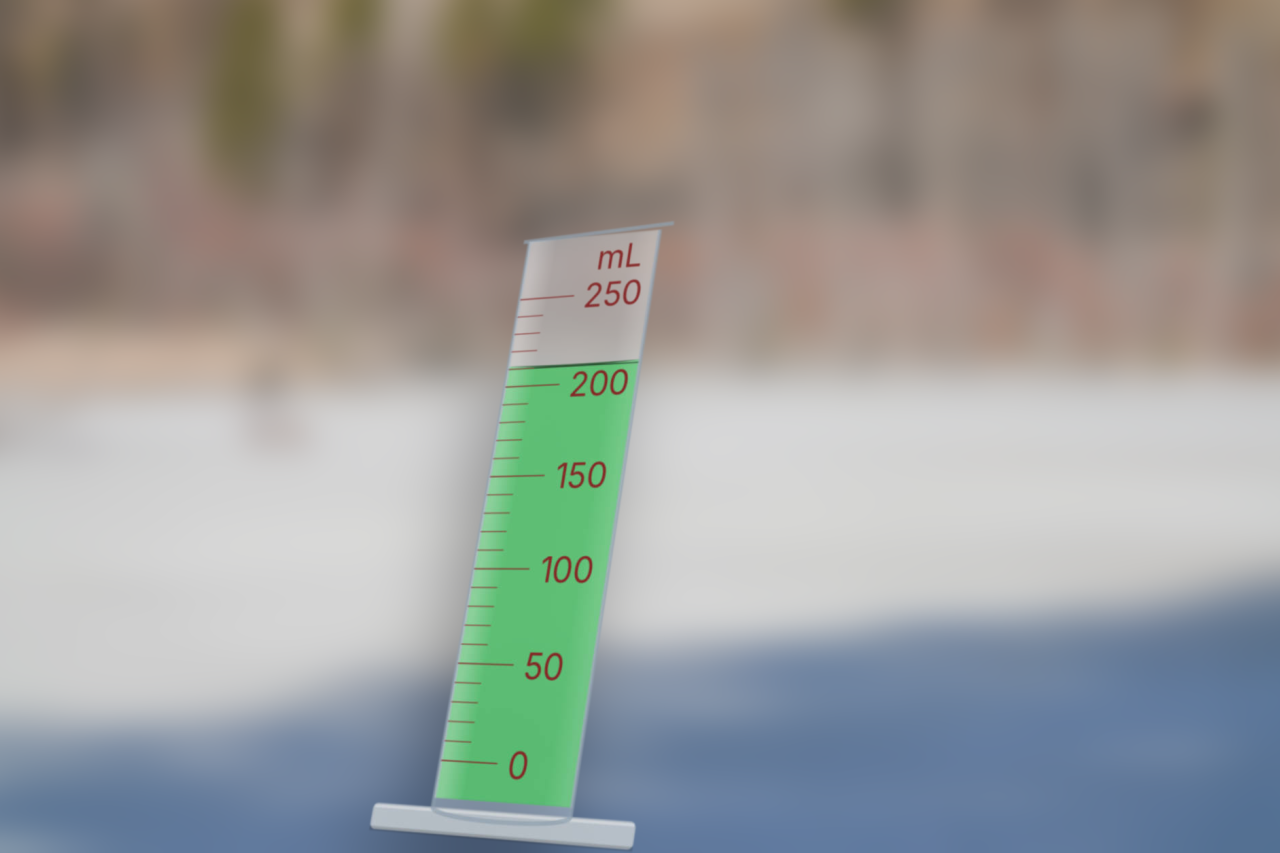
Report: 210; mL
